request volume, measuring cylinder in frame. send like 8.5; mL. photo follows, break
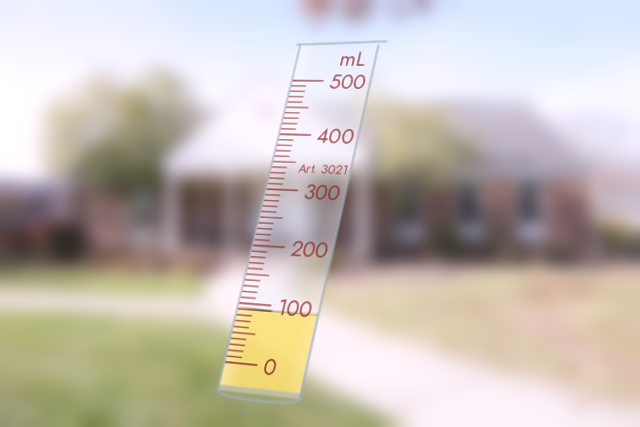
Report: 90; mL
